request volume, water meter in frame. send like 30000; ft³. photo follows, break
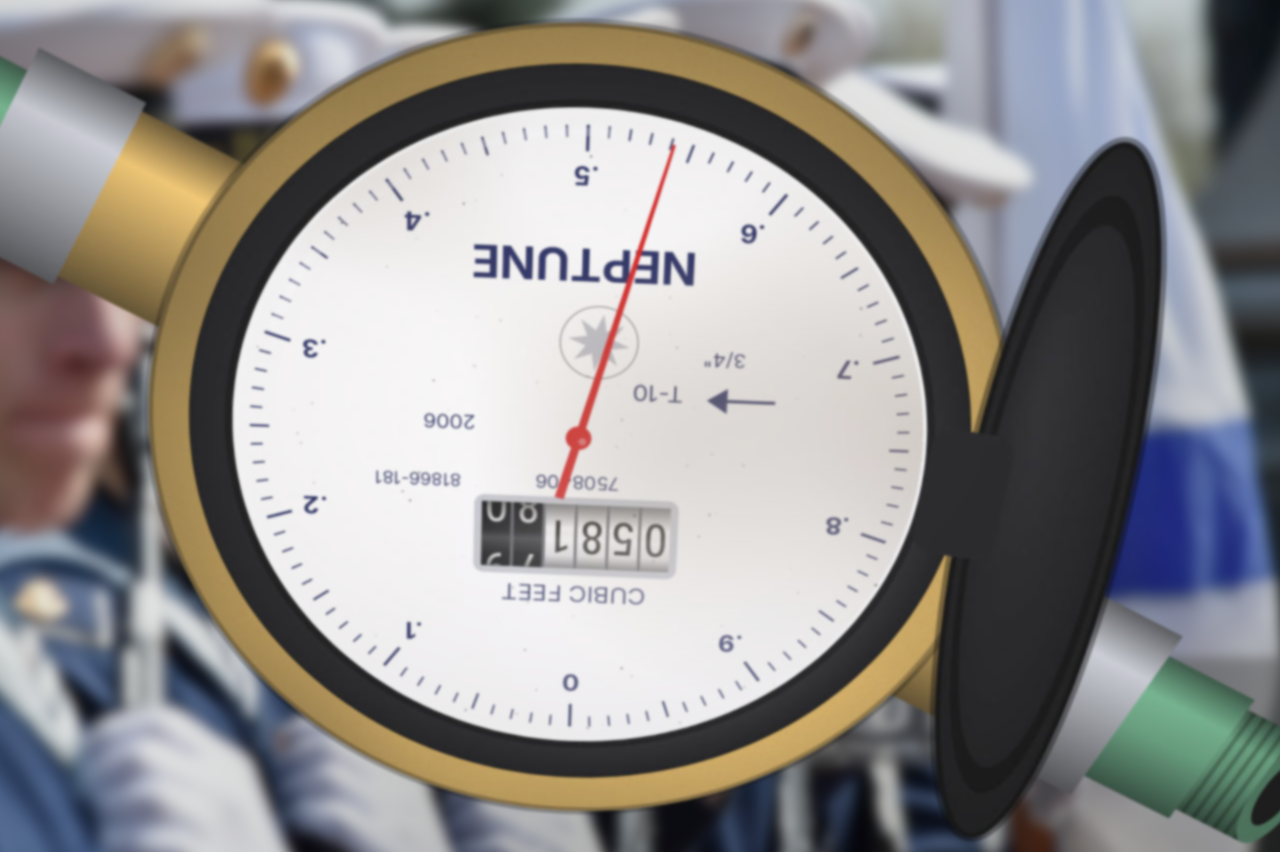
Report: 58179.54; ft³
